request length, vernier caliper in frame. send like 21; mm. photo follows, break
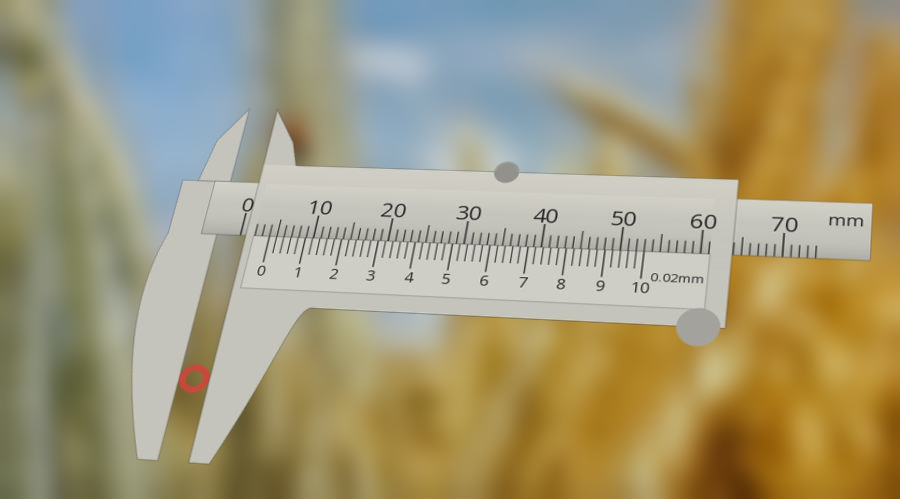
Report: 4.0; mm
